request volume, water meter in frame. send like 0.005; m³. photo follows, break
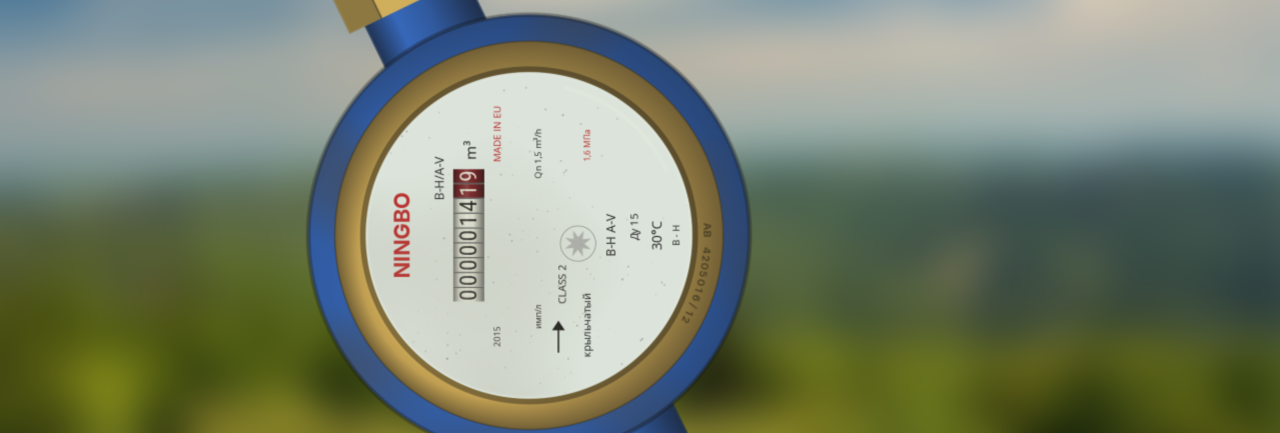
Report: 14.19; m³
